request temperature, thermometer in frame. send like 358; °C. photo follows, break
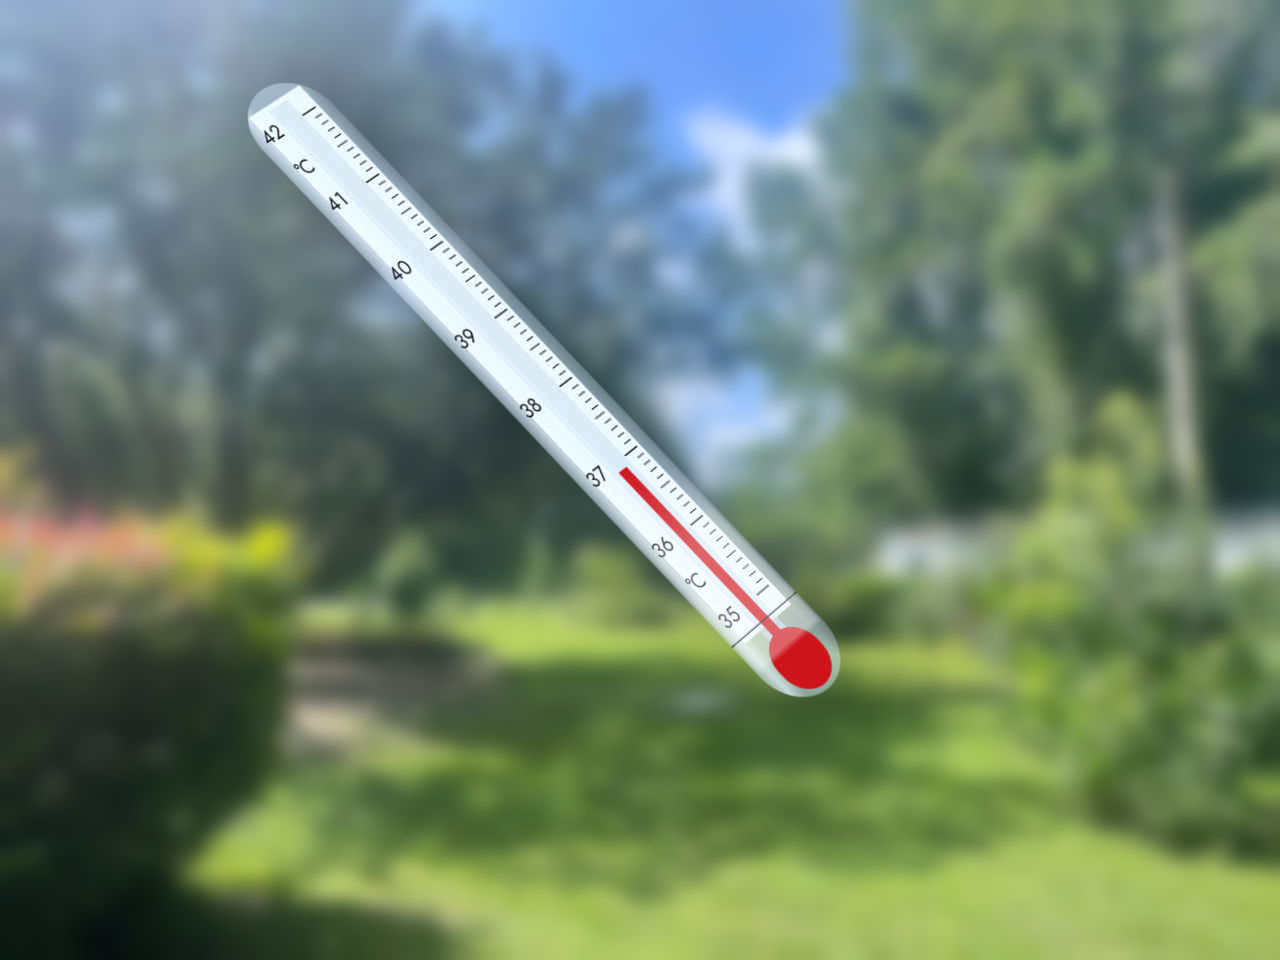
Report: 36.9; °C
